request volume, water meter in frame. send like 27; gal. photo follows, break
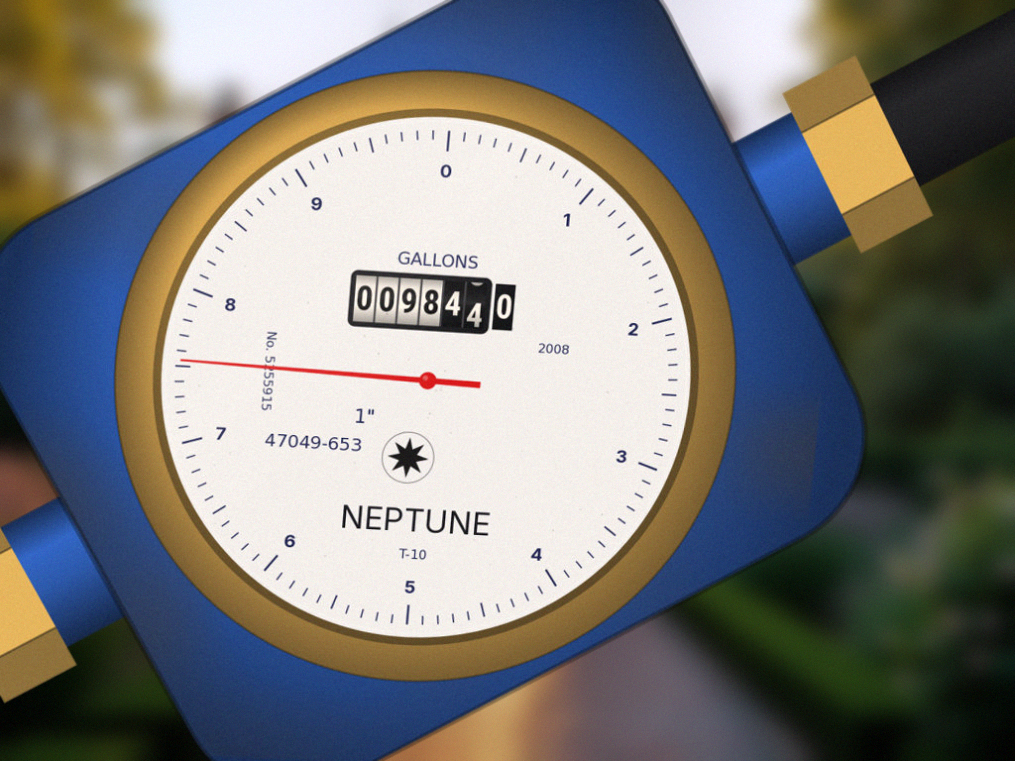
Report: 98437.5; gal
